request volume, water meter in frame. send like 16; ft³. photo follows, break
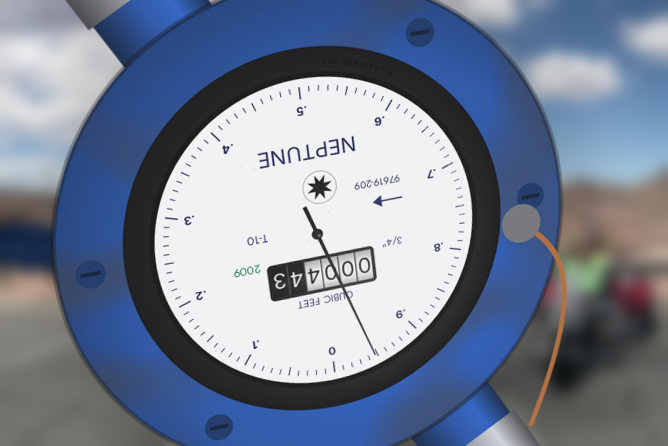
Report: 442.95; ft³
